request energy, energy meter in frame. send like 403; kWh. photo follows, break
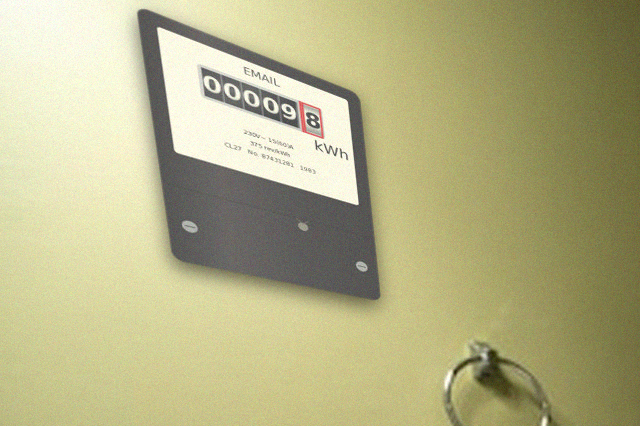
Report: 9.8; kWh
